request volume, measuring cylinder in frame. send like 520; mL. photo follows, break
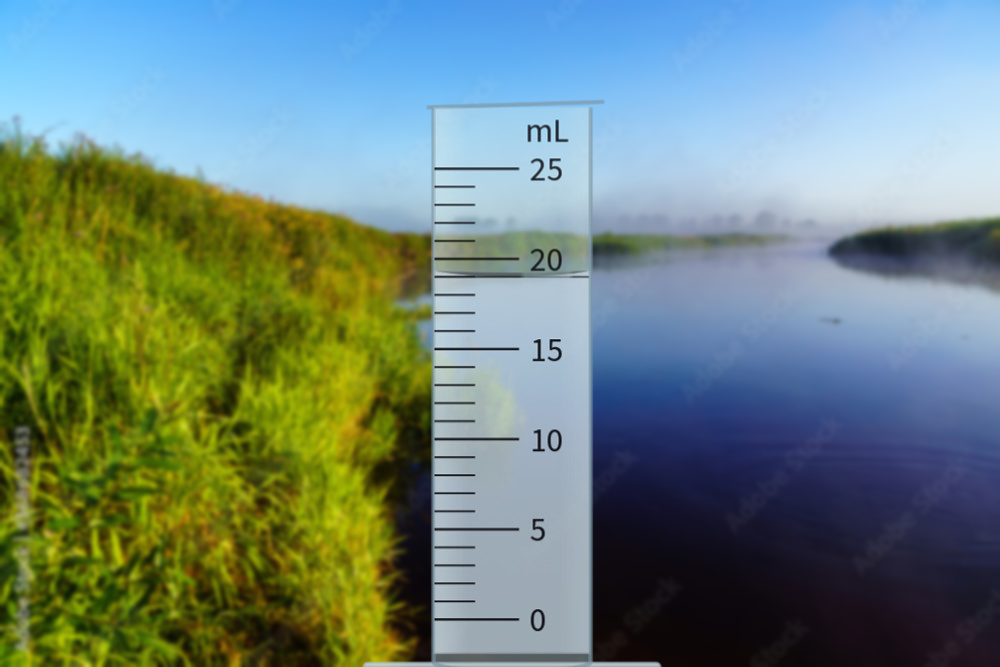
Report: 19; mL
